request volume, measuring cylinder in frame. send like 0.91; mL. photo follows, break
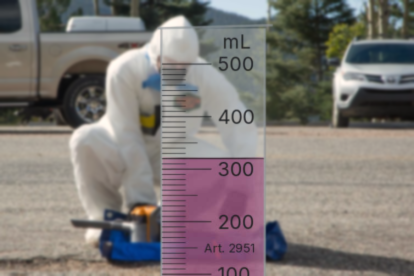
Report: 320; mL
